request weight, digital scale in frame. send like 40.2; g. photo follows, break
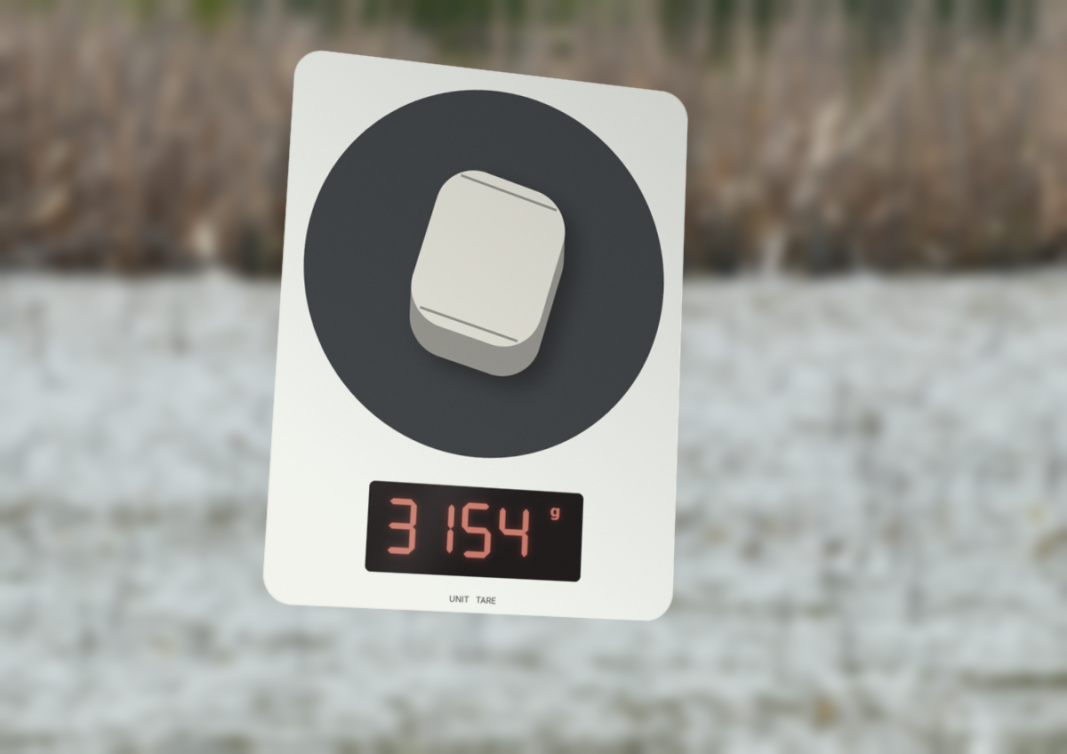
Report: 3154; g
